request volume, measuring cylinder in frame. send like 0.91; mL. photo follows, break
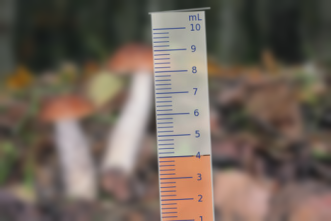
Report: 4; mL
